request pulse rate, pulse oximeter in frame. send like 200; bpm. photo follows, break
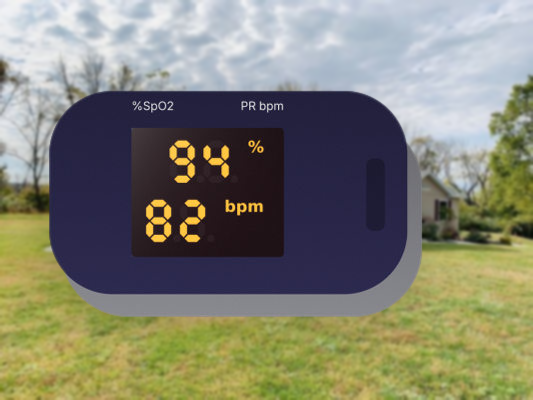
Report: 82; bpm
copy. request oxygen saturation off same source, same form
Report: 94; %
